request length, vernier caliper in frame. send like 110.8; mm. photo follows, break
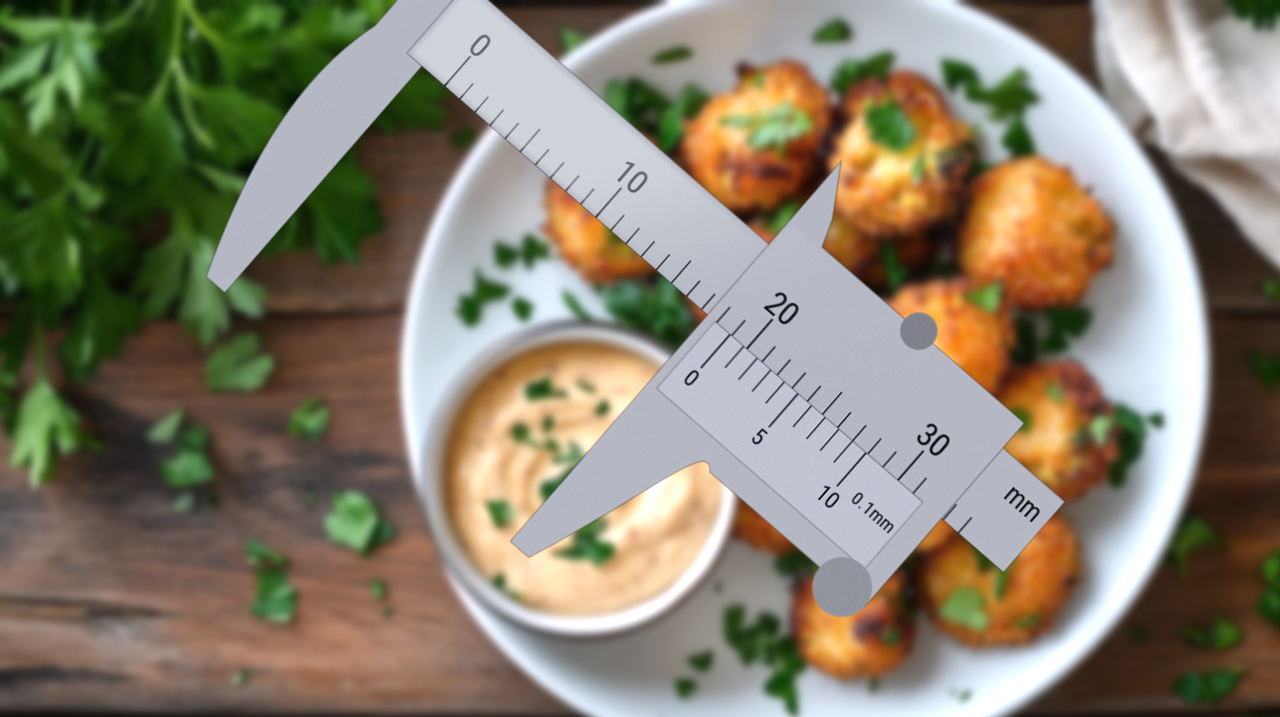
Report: 18.9; mm
